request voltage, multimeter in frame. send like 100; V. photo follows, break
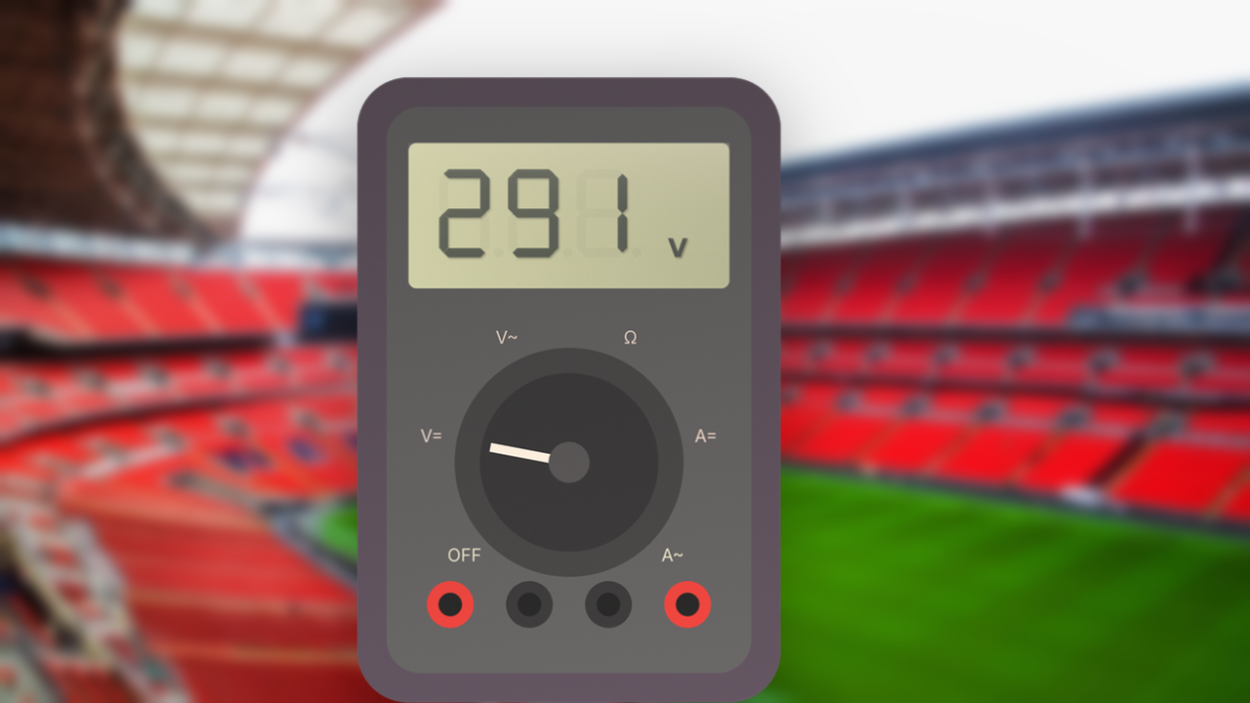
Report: 291; V
